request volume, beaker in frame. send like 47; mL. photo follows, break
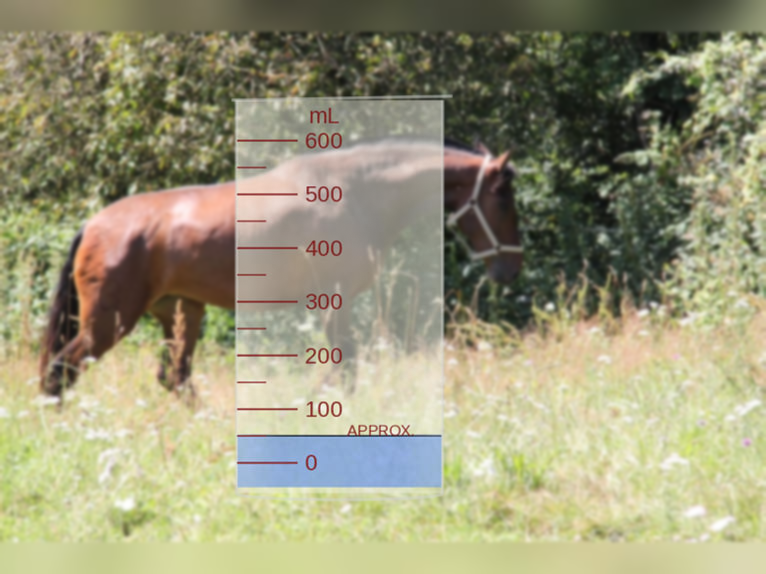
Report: 50; mL
